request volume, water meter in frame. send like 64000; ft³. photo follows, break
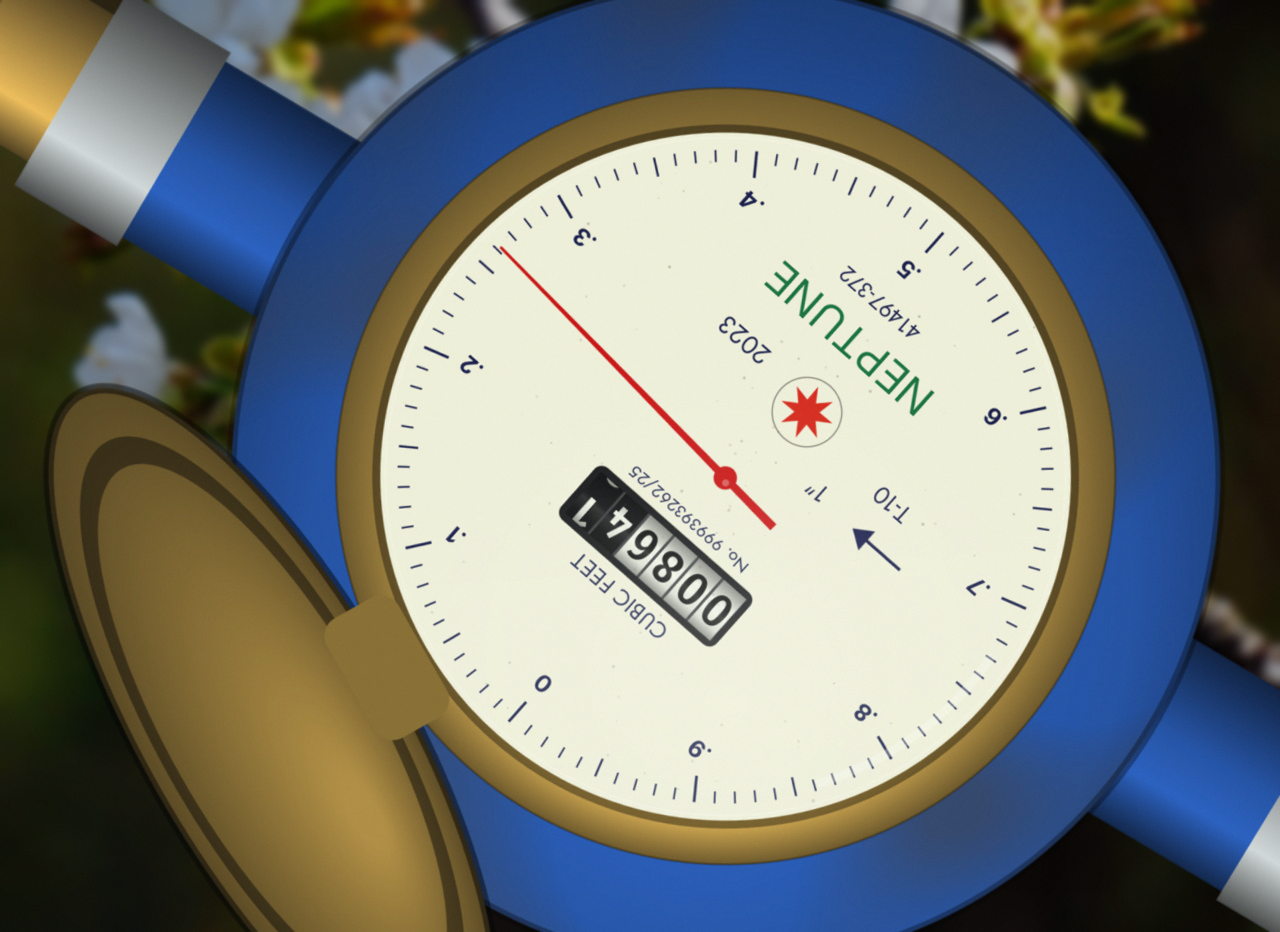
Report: 8641.26; ft³
